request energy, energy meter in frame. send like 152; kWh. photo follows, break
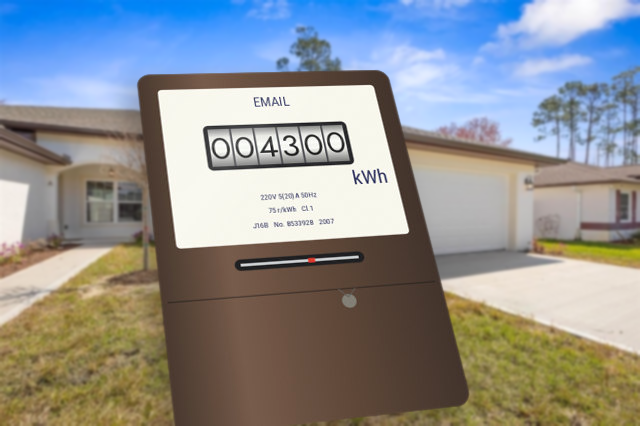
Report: 4300; kWh
